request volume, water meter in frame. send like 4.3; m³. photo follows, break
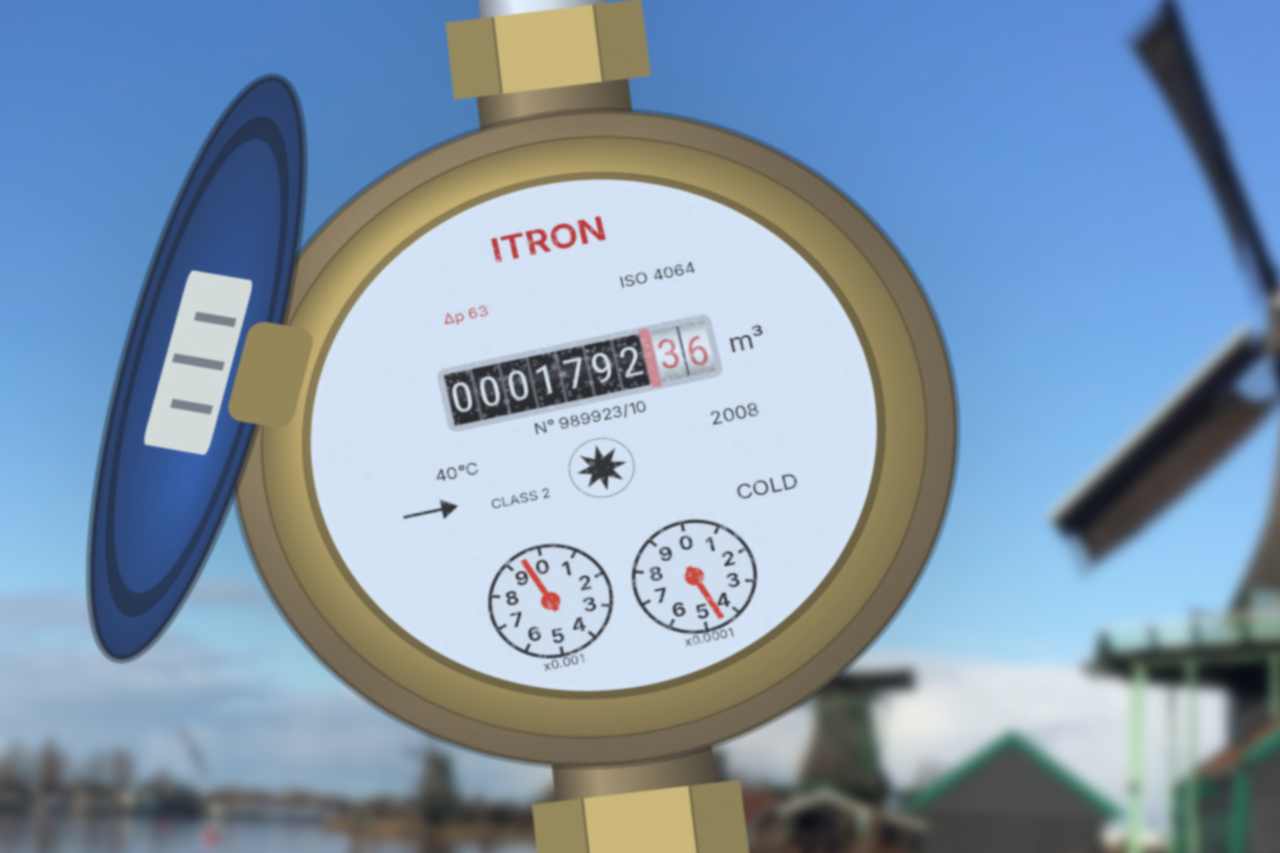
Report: 1792.3594; m³
